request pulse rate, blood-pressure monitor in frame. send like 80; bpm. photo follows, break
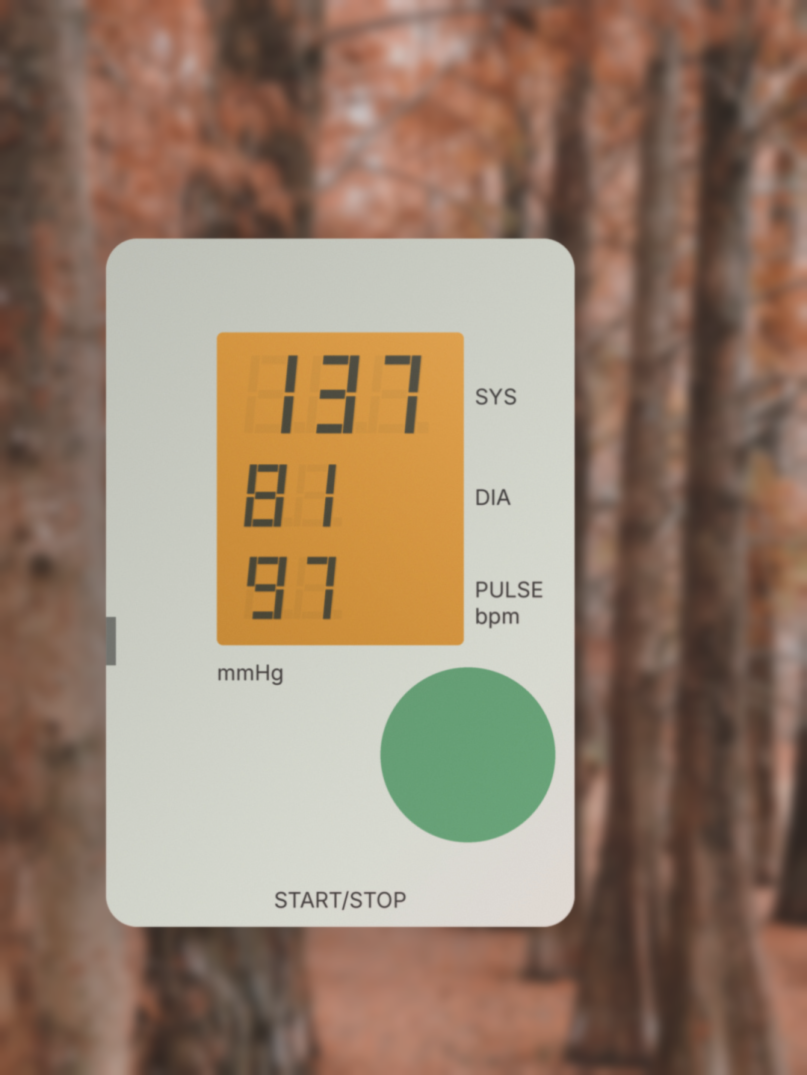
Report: 97; bpm
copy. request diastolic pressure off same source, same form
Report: 81; mmHg
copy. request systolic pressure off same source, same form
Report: 137; mmHg
